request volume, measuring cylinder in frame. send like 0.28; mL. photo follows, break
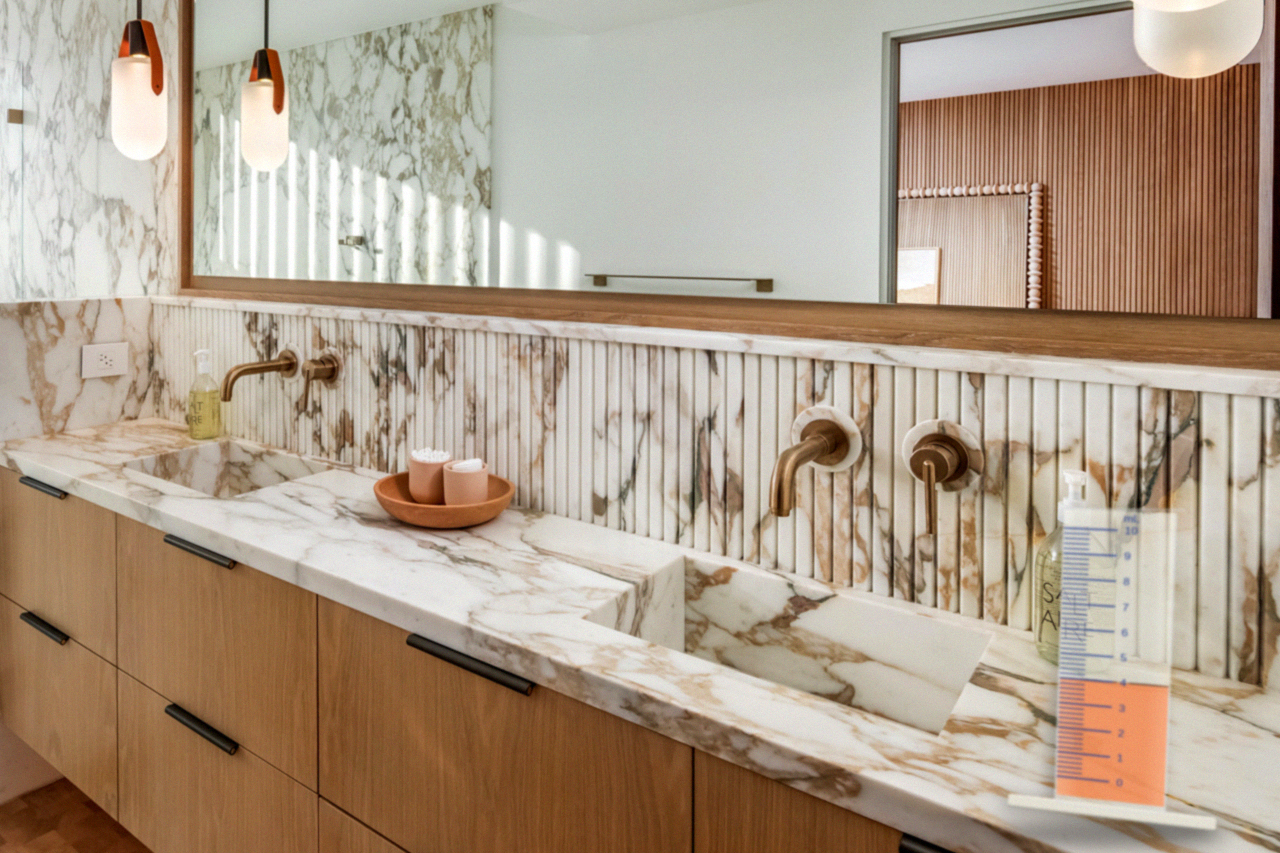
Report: 4; mL
